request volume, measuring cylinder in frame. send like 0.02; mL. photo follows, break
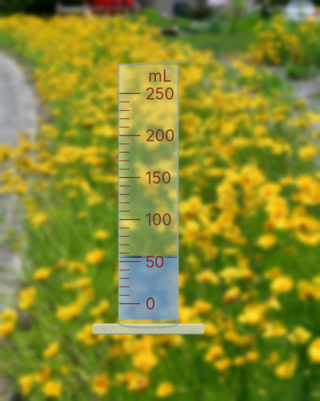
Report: 55; mL
